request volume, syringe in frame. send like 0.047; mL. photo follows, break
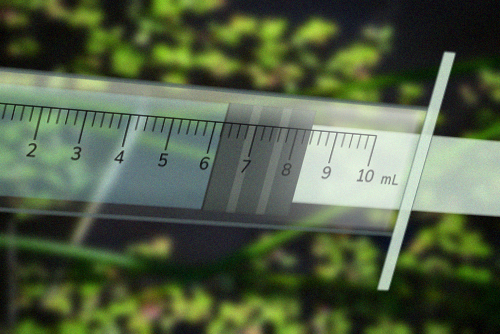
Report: 6.2; mL
